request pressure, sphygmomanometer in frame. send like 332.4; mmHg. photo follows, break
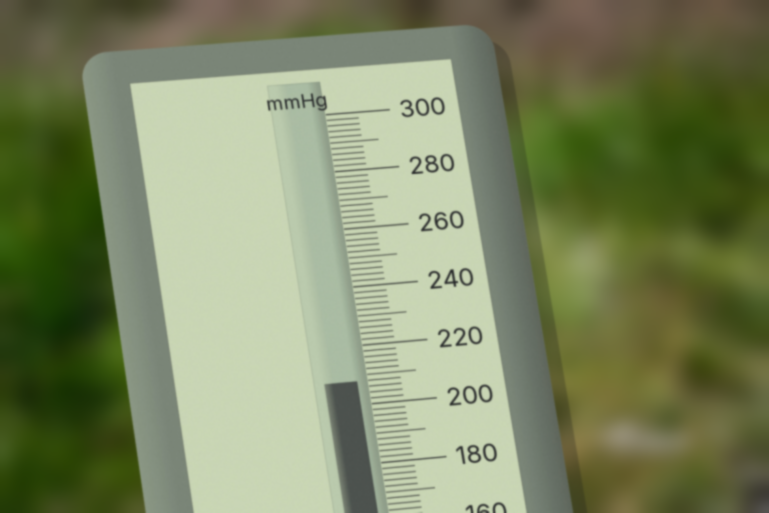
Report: 208; mmHg
